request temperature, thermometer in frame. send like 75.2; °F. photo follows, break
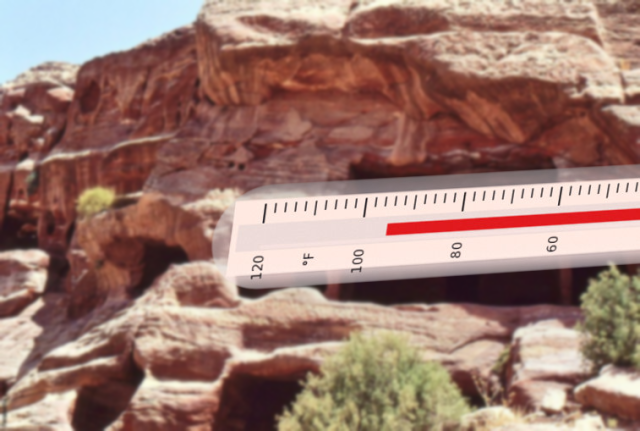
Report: 95; °F
